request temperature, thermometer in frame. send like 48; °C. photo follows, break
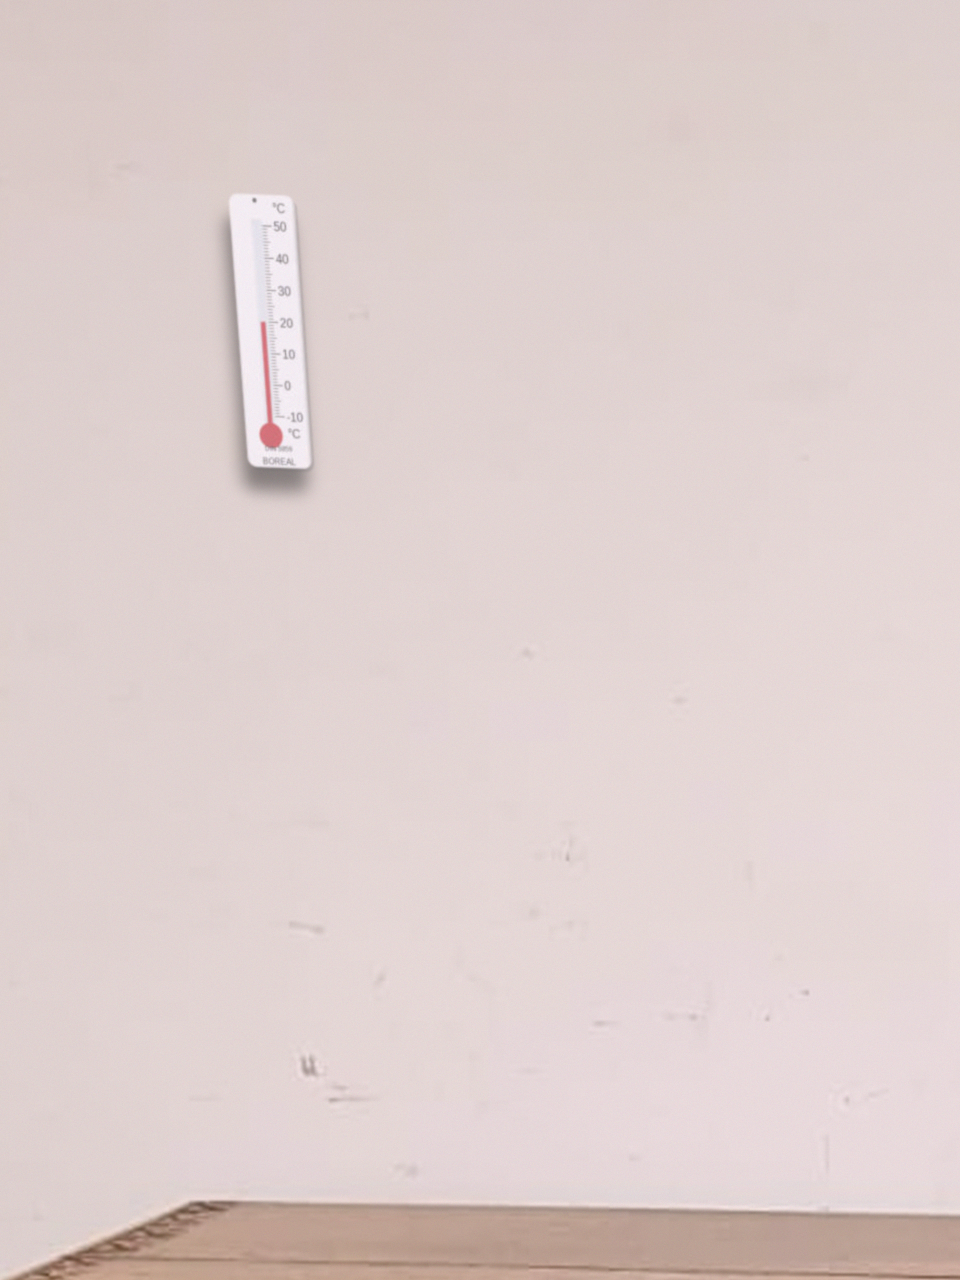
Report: 20; °C
